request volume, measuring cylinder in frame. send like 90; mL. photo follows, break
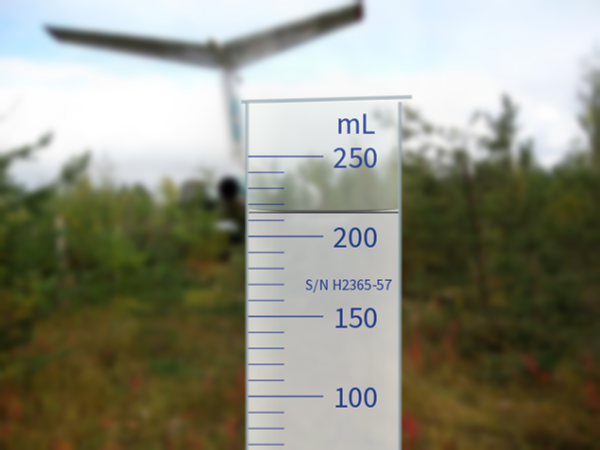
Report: 215; mL
